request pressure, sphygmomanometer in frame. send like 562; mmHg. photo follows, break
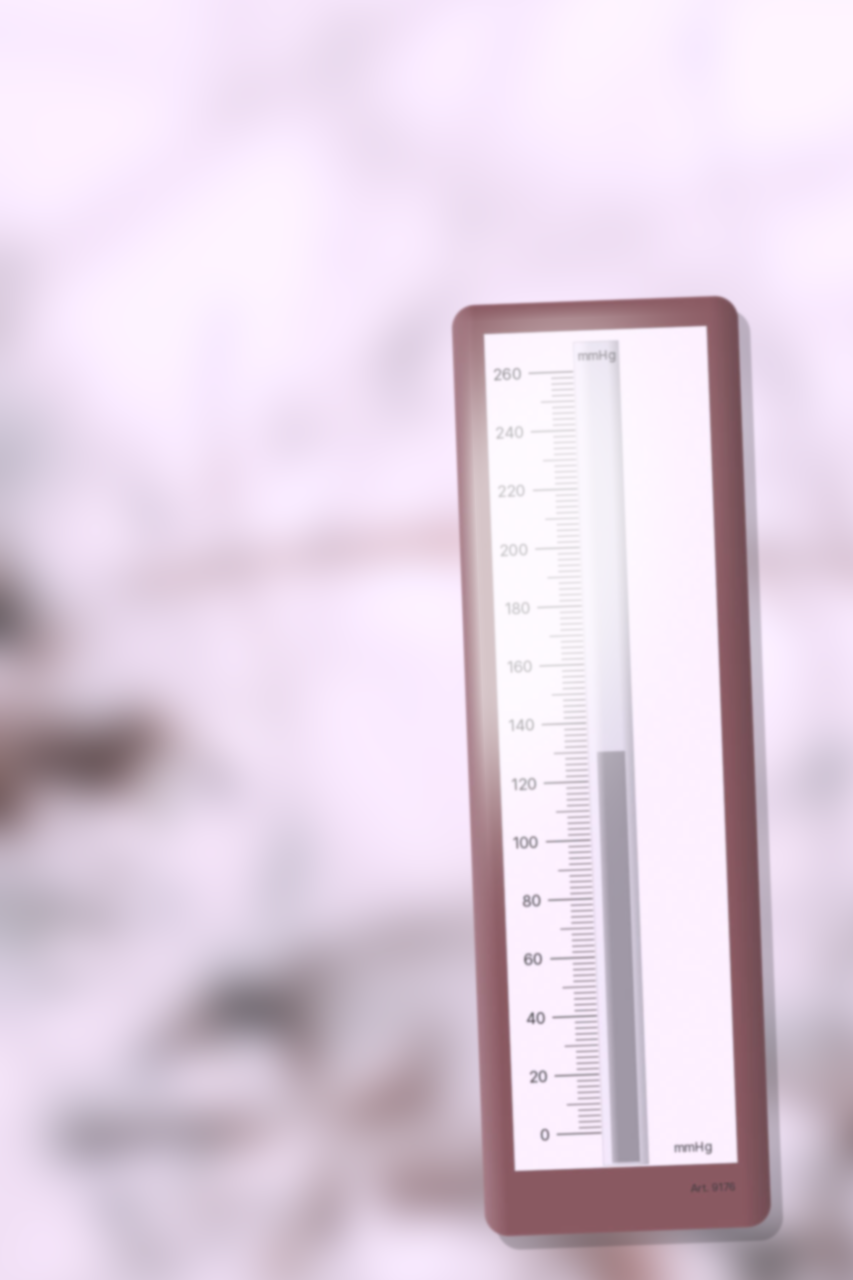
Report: 130; mmHg
